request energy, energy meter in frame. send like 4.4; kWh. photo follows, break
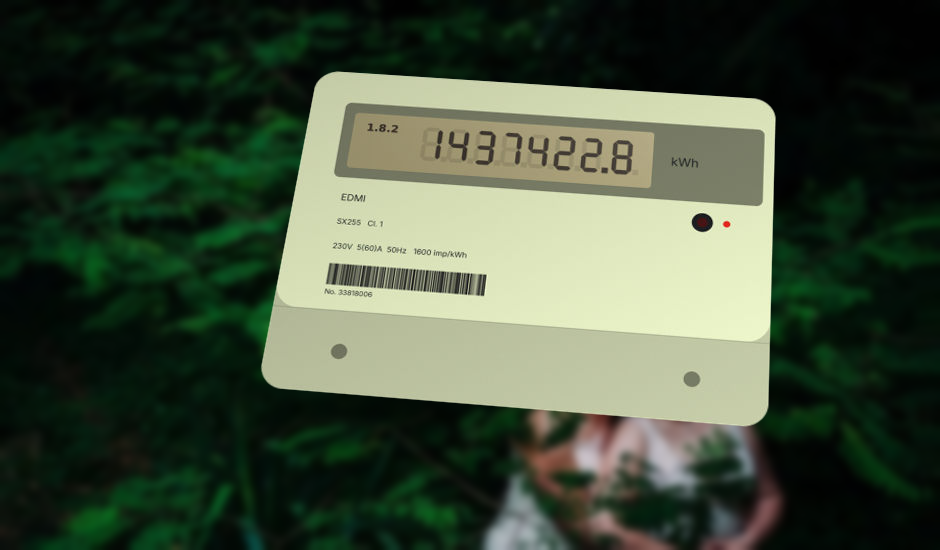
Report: 1437422.8; kWh
